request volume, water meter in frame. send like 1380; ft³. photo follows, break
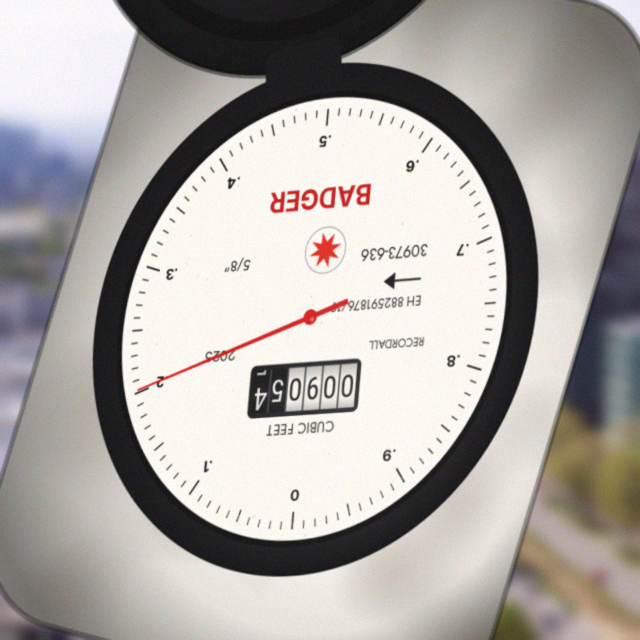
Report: 9054.20; ft³
